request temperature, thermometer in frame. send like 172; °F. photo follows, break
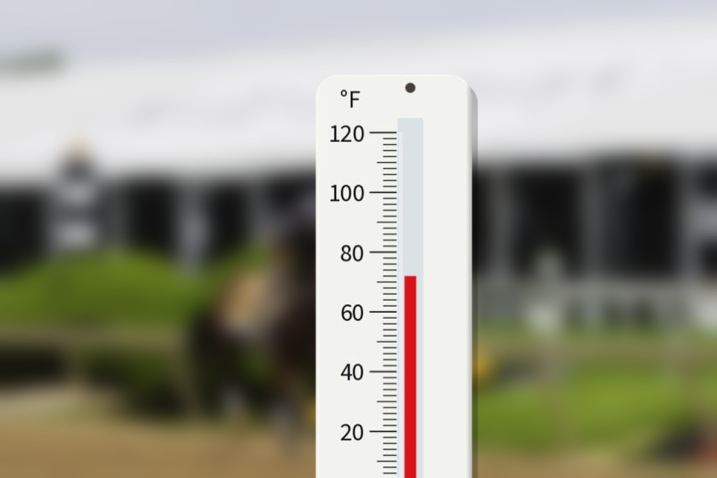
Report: 72; °F
